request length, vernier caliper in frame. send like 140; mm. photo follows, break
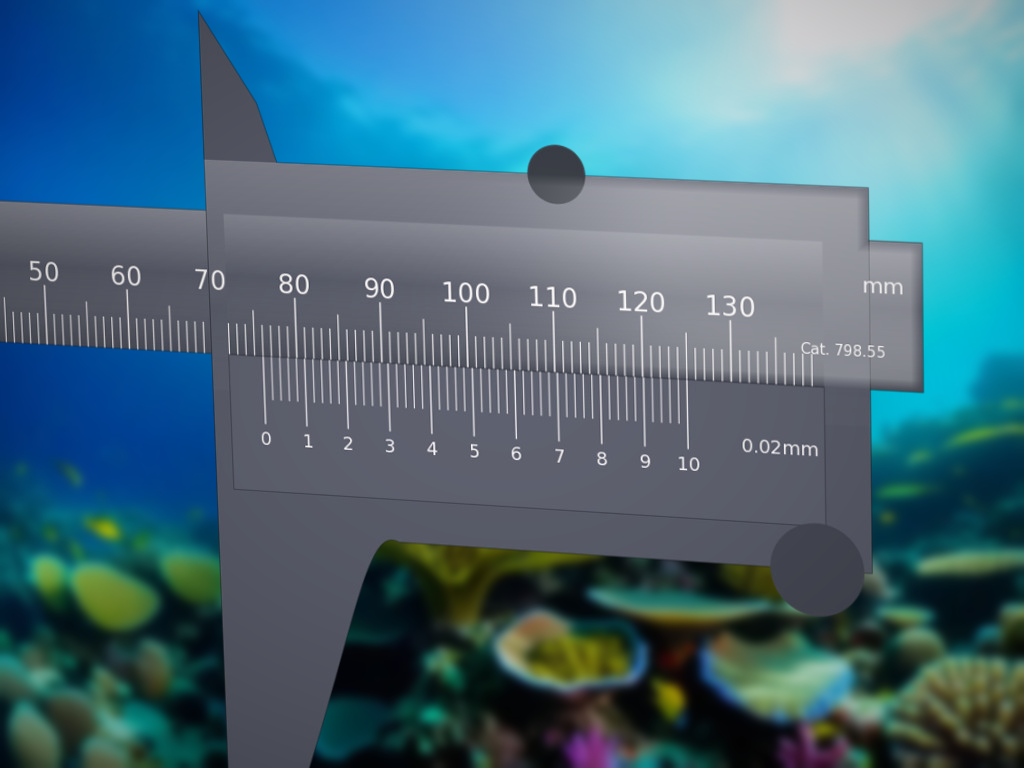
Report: 76.0; mm
